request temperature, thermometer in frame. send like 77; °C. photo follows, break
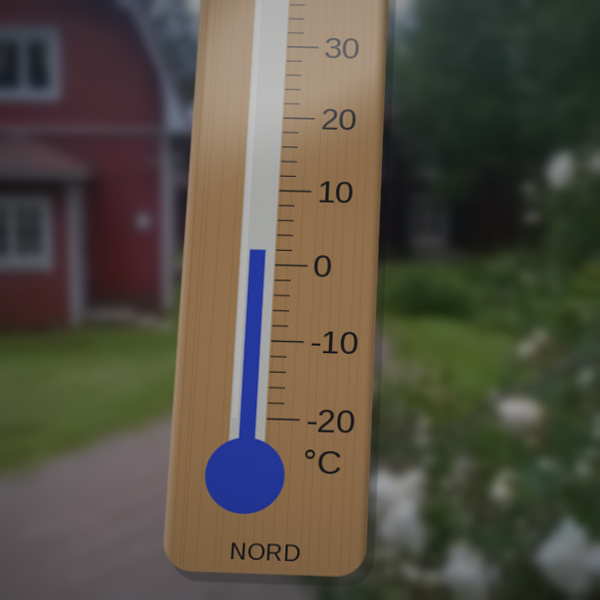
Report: 2; °C
